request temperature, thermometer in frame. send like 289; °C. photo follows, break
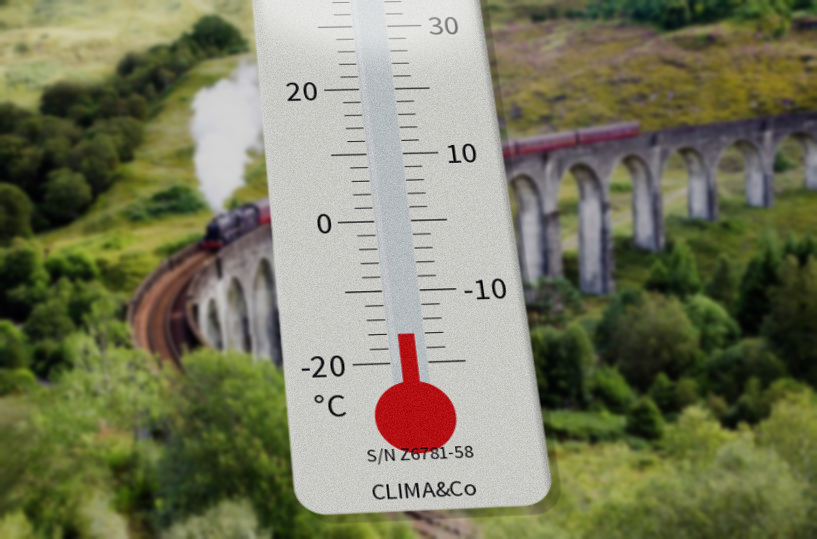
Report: -16; °C
